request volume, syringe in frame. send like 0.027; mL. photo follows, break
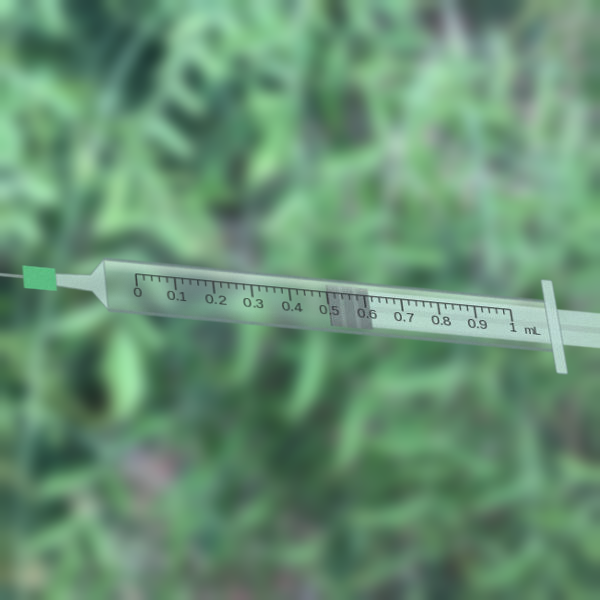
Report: 0.5; mL
